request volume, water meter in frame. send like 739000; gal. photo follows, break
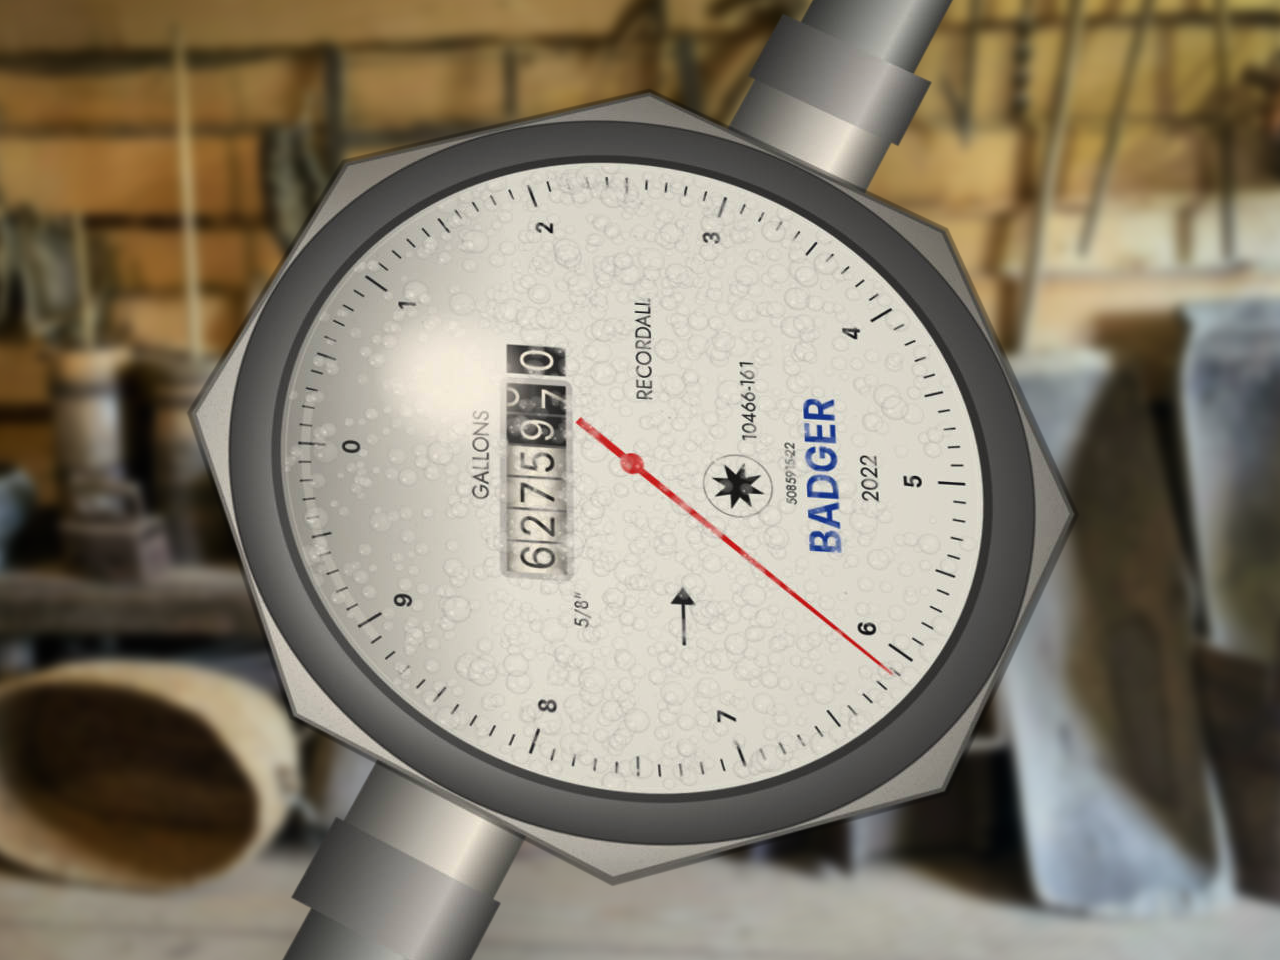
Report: 6275966.1; gal
